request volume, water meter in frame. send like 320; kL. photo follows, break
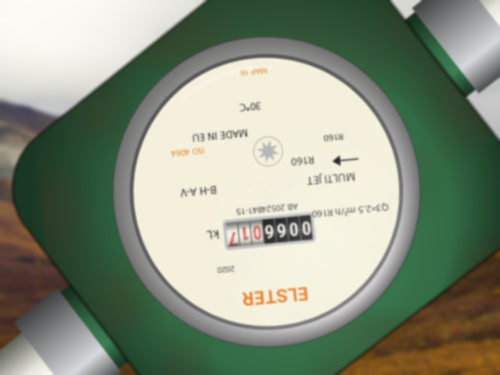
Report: 66.017; kL
